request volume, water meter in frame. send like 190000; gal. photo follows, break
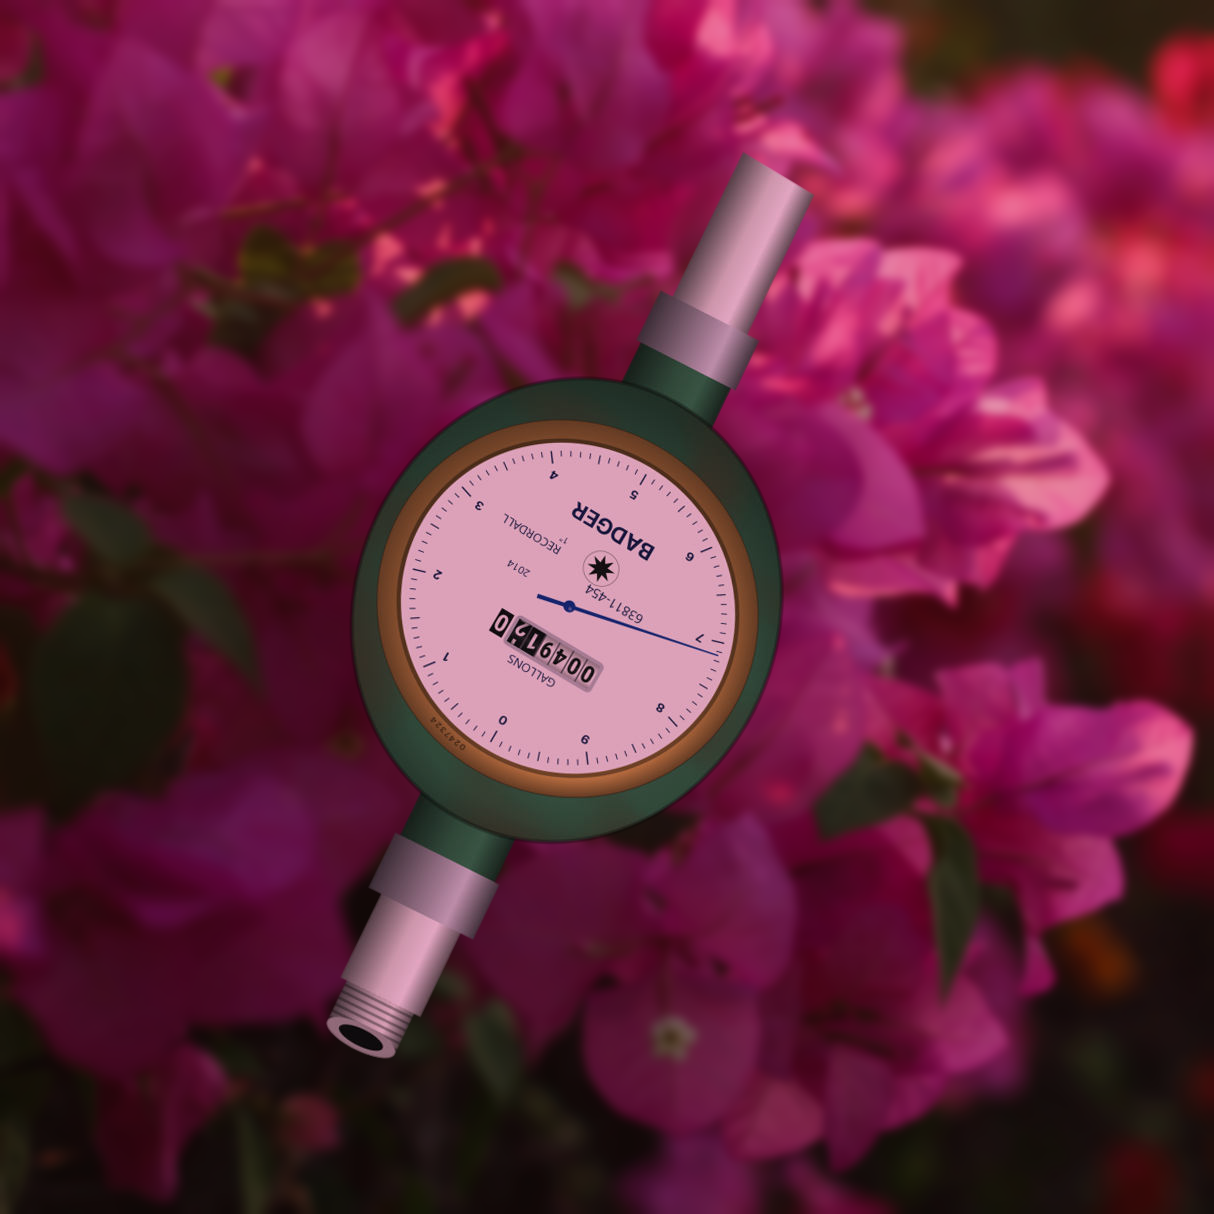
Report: 49117.1; gal
